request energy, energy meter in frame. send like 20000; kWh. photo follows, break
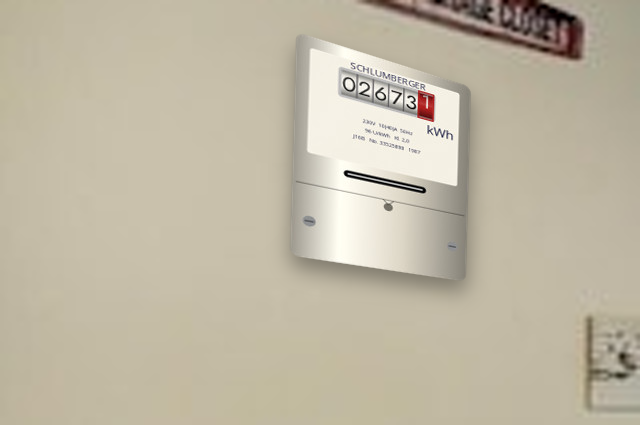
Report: 2673.1; kWh
